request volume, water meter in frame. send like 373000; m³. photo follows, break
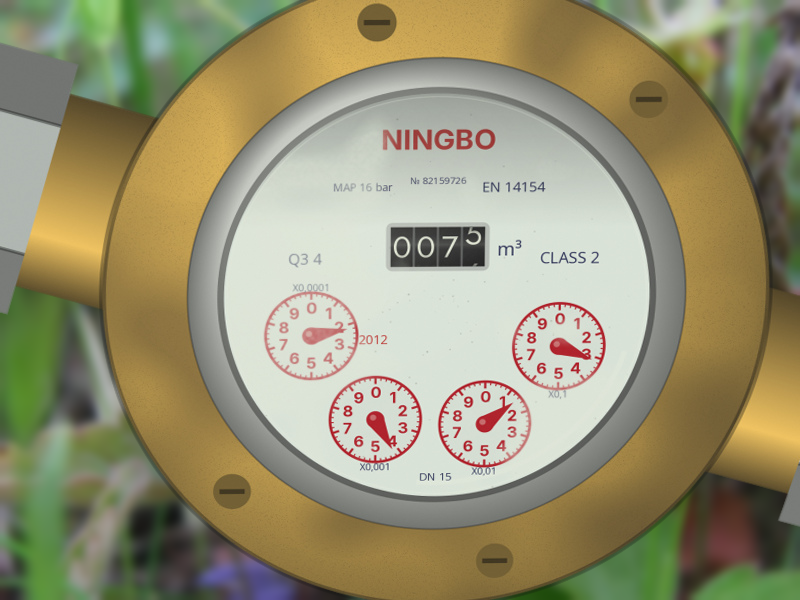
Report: 75.3142; m³
